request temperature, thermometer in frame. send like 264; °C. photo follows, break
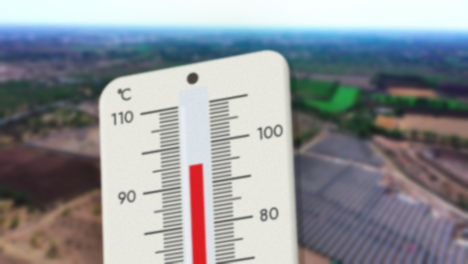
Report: 95; °C
